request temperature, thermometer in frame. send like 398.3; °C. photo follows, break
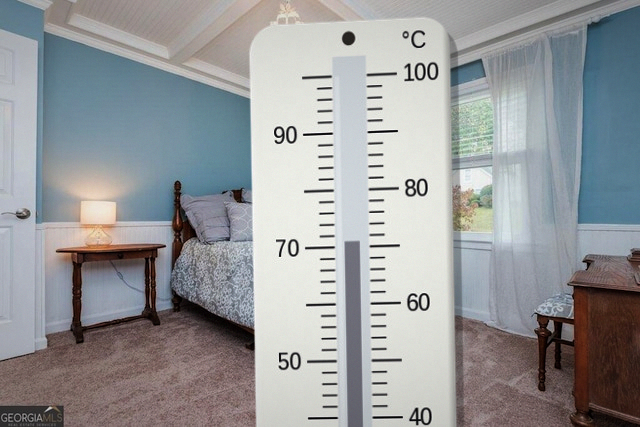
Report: 71; °C
